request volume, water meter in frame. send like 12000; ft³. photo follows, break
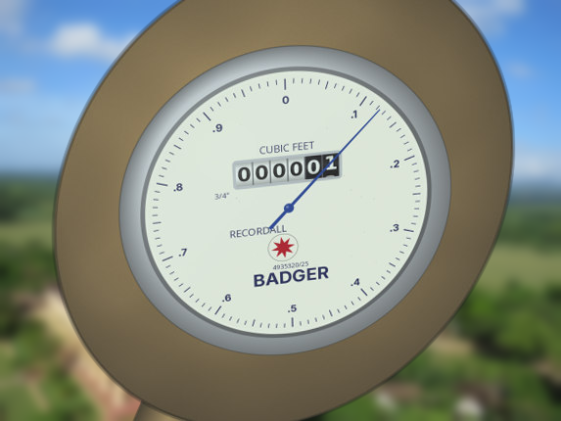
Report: 1.12; ft³
